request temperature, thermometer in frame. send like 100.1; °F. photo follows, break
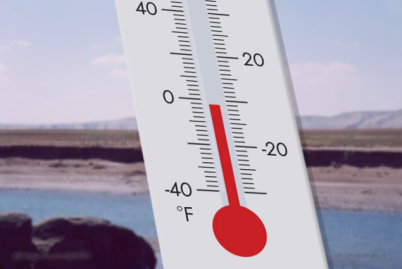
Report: -2; °F
